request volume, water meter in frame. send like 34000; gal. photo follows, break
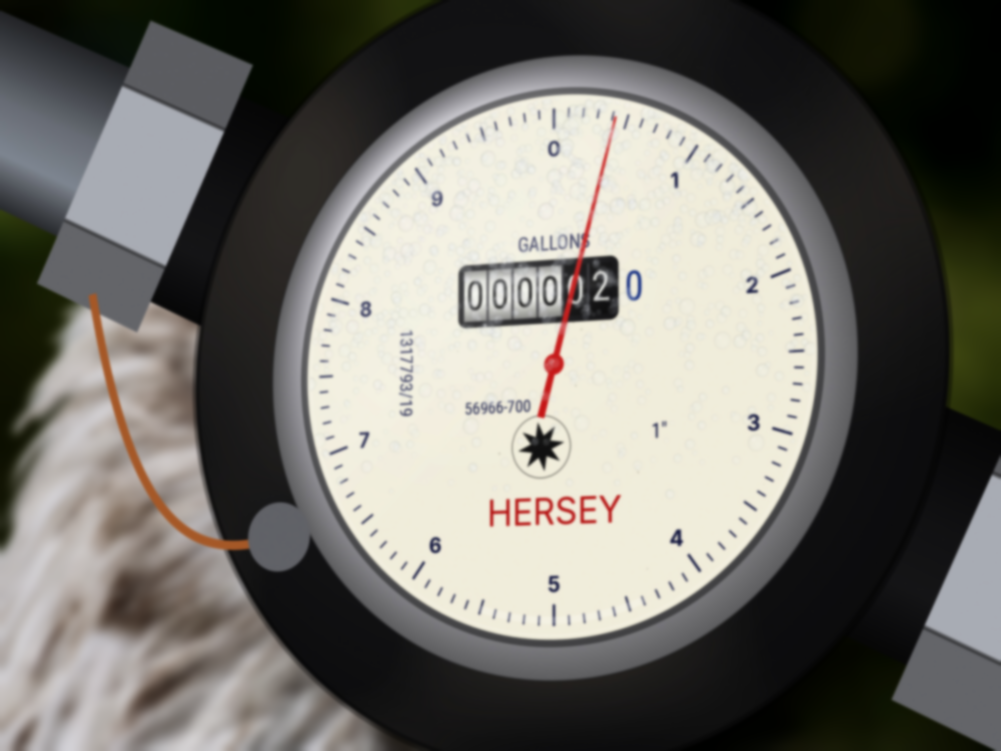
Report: 20.4; gal
